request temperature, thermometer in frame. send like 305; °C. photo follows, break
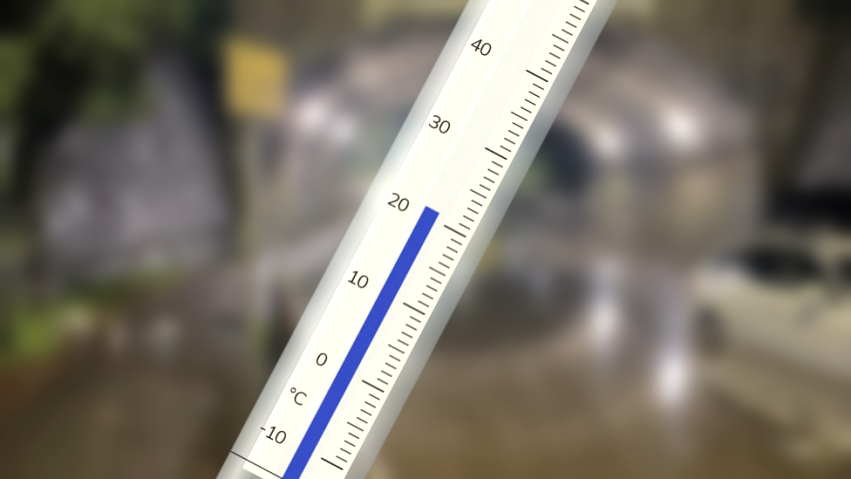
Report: 21; °C
